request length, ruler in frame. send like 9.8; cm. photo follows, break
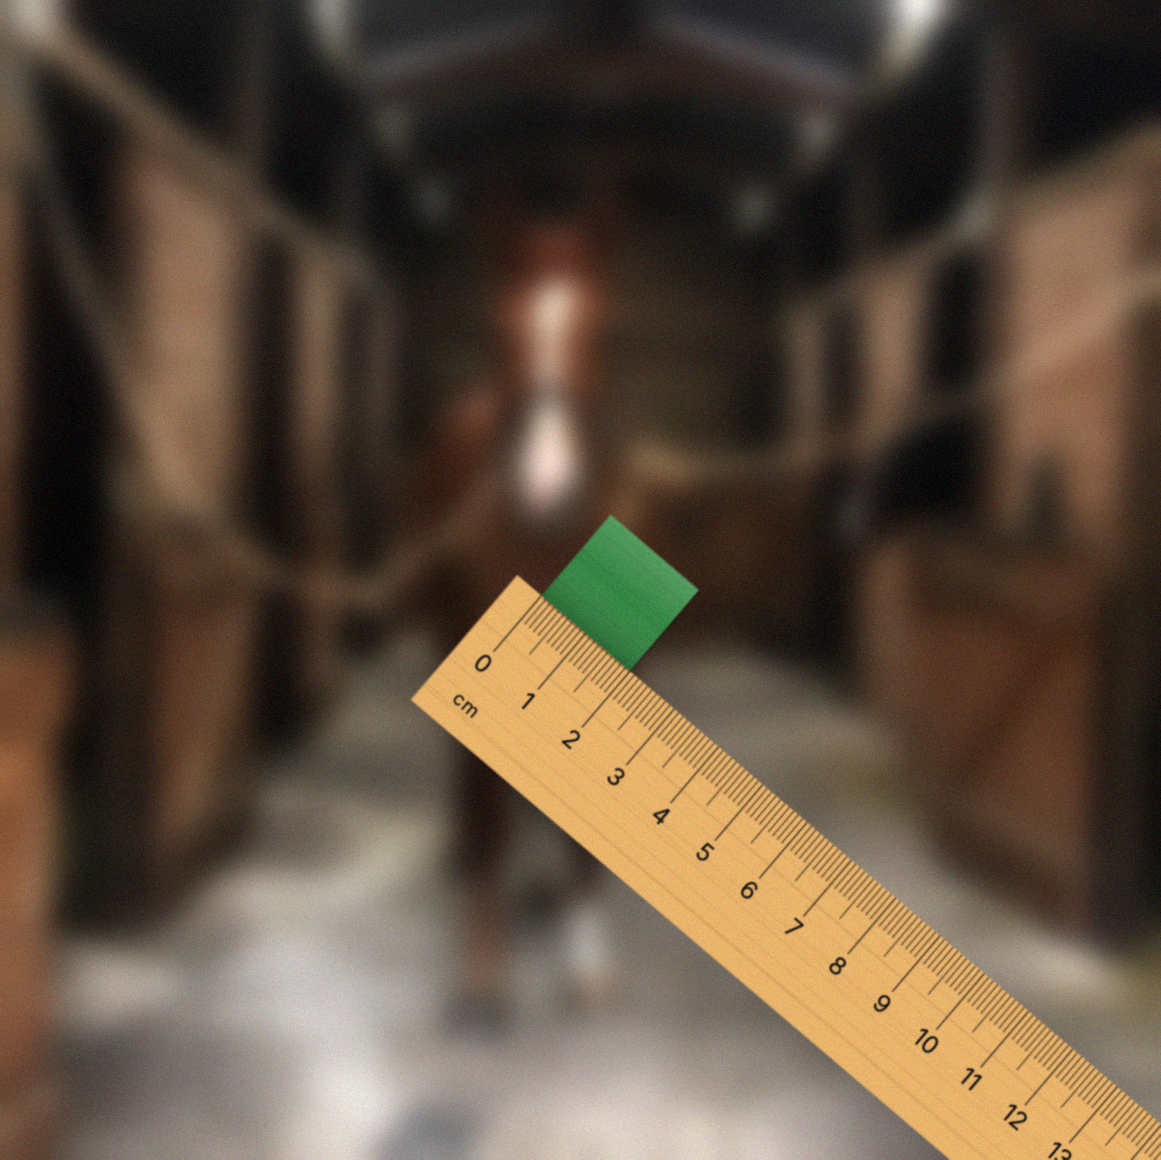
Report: 2; cm
